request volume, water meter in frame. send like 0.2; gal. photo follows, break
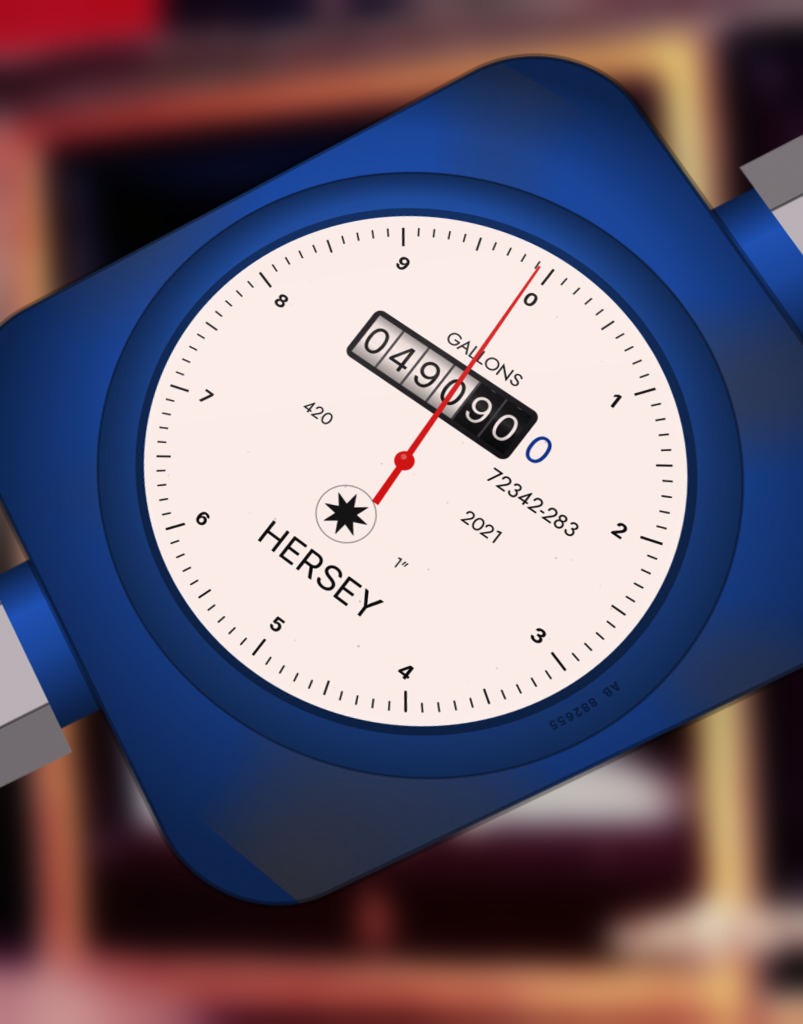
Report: 490899.9; gal
